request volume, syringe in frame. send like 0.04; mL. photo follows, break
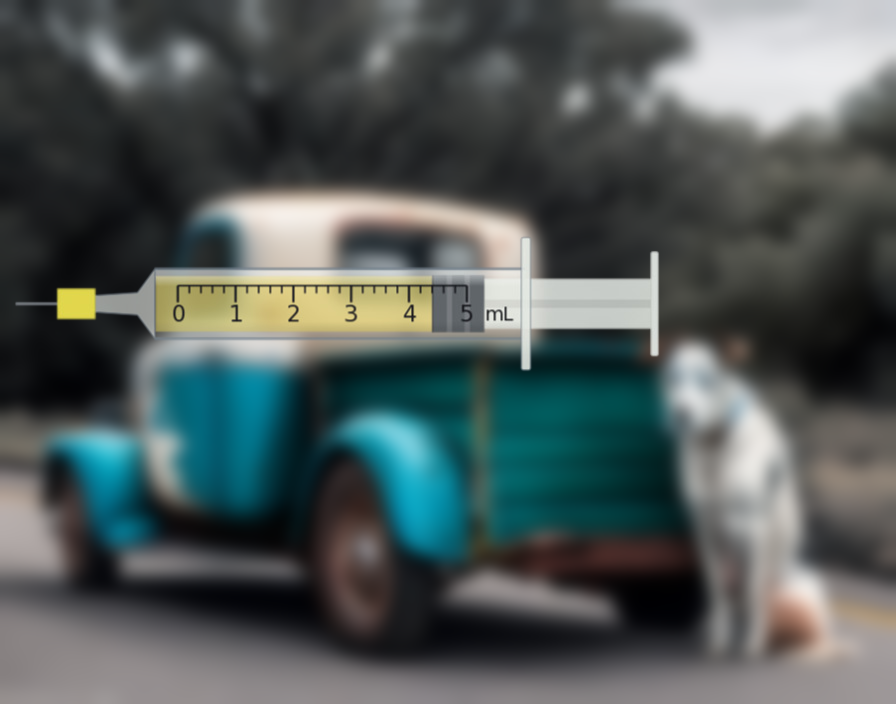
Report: 4.4; mL
